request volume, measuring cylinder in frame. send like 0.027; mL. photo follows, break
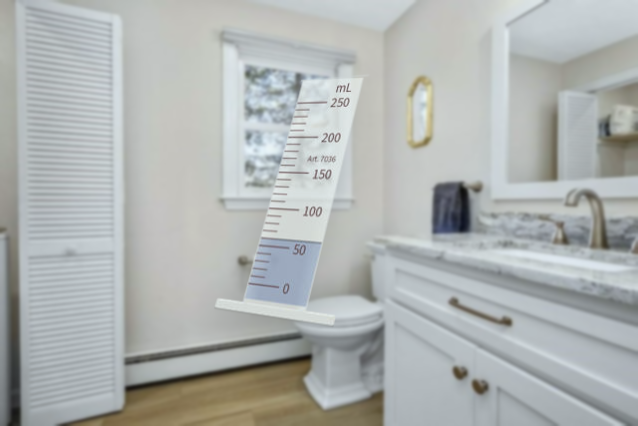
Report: 60; mL
